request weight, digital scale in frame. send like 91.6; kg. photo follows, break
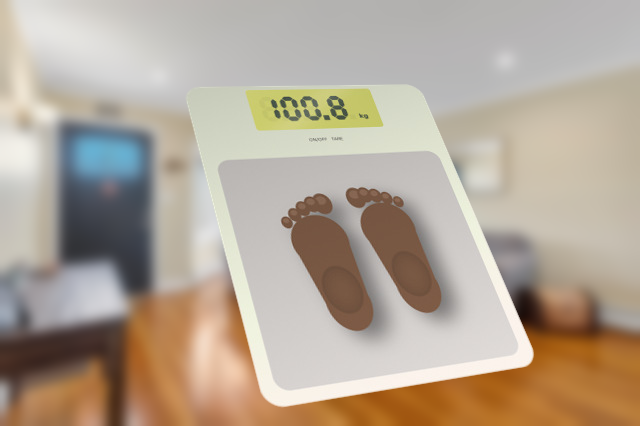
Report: 100.8; kg
